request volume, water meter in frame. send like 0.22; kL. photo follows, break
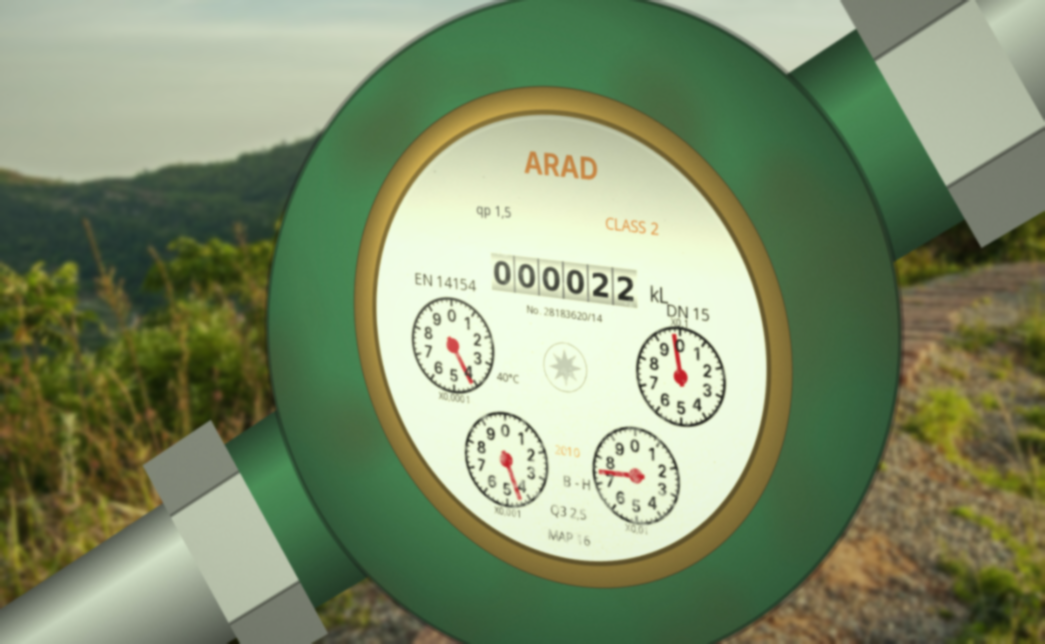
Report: 21.9744; kL
